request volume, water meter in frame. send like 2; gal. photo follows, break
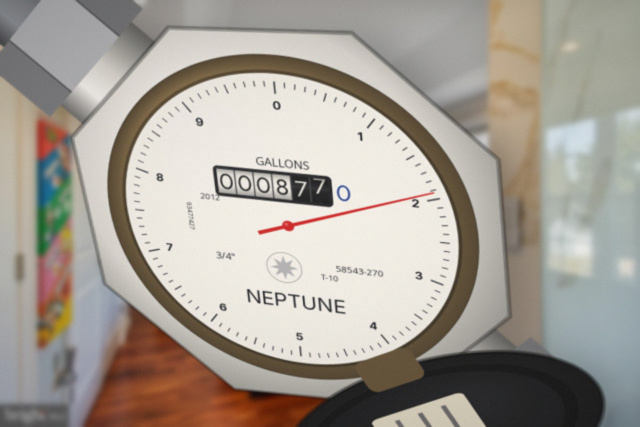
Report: 8771.9; gal
